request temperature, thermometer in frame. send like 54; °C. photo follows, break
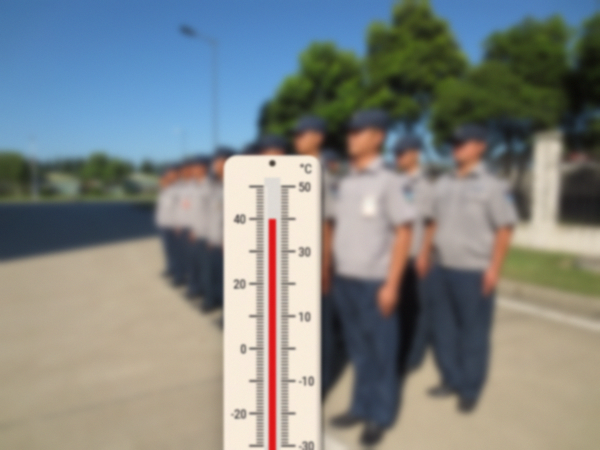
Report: 40; °C
